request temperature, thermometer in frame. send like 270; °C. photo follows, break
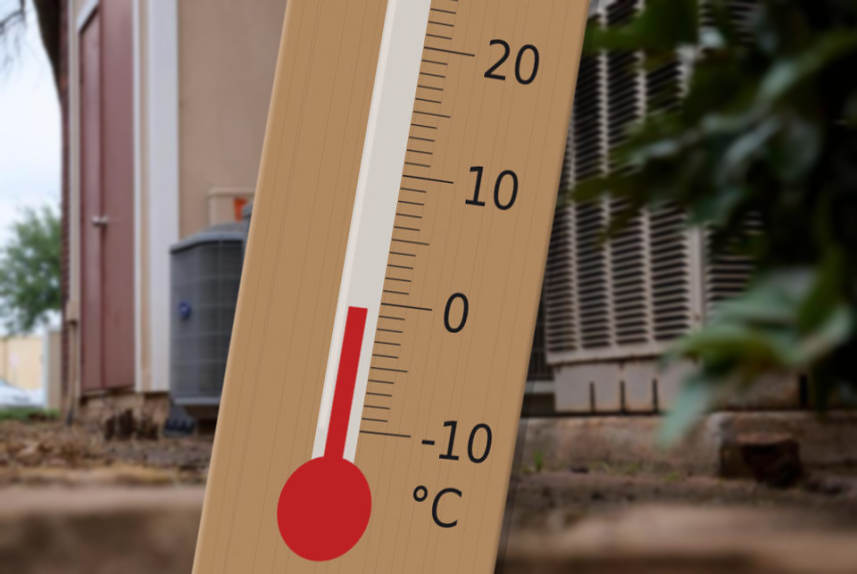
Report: -0.5; °C
